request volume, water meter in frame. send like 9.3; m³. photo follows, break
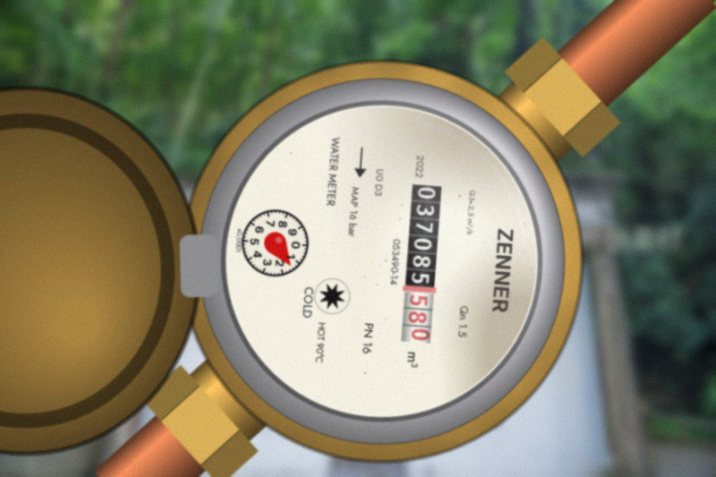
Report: 37085.5801; m³
